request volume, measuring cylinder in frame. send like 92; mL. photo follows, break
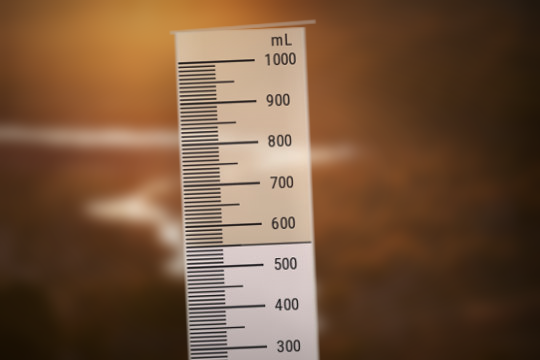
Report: 550; mL
